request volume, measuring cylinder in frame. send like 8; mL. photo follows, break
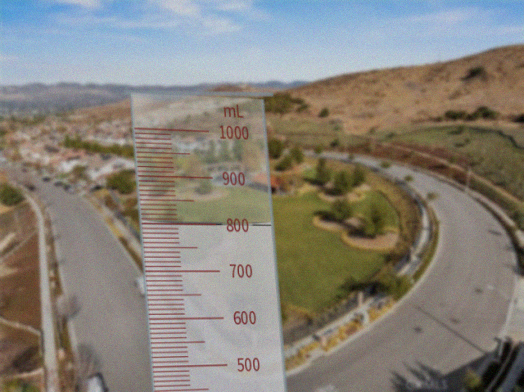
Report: 800; mL
